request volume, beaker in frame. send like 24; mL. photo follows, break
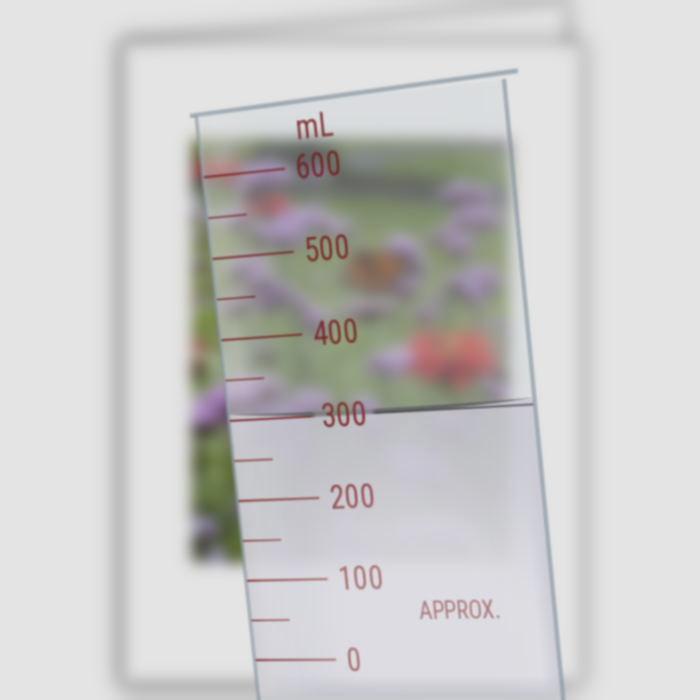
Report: 300; mL
